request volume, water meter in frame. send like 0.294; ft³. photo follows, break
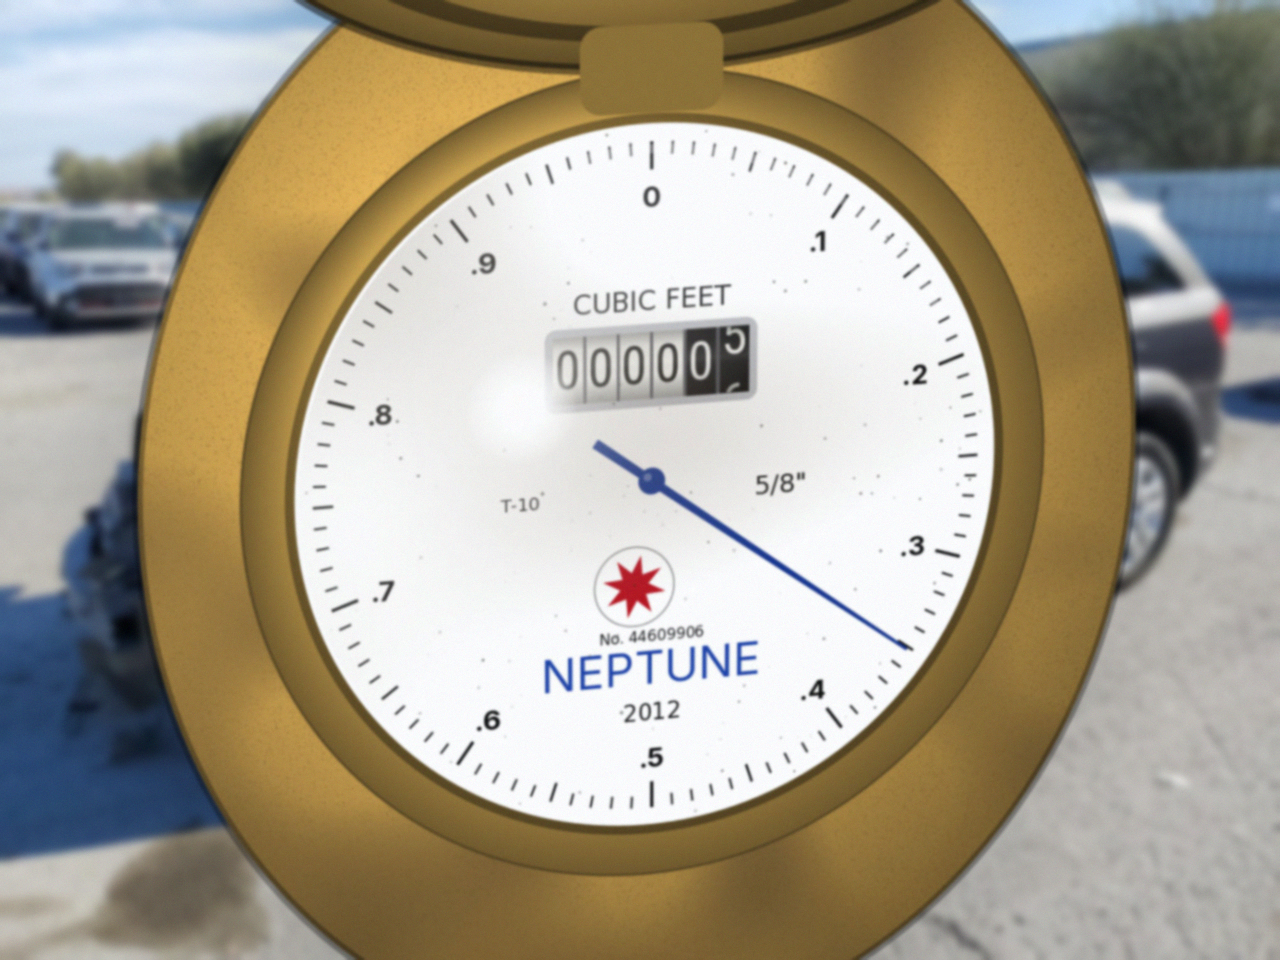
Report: 5.35; ft³
